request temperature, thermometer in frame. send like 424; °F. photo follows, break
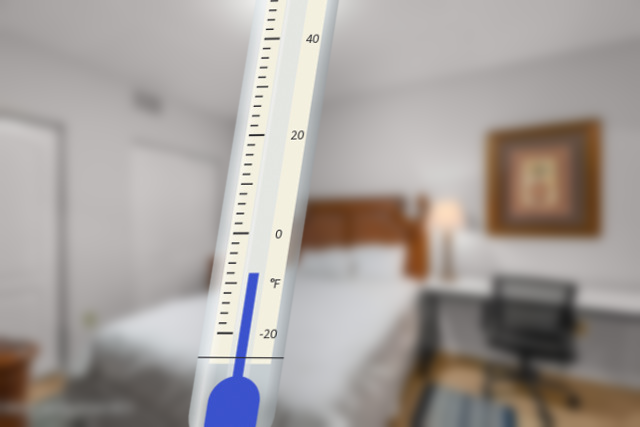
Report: -8; °F
